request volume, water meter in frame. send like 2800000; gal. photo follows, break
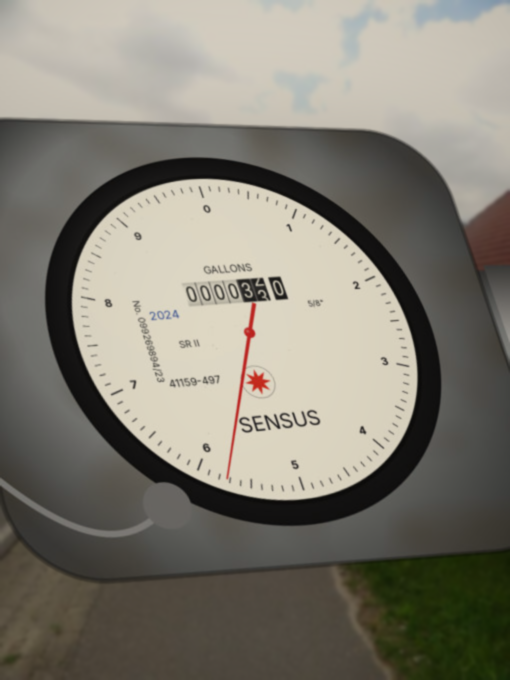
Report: 325.7; gal
